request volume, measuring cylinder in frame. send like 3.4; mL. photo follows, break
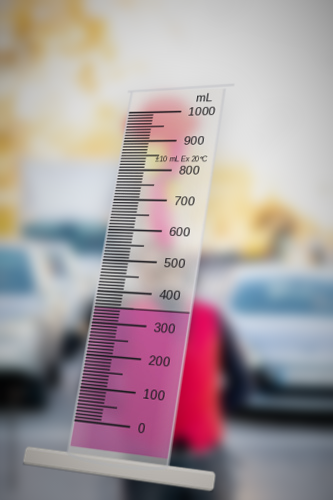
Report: 350; mL
